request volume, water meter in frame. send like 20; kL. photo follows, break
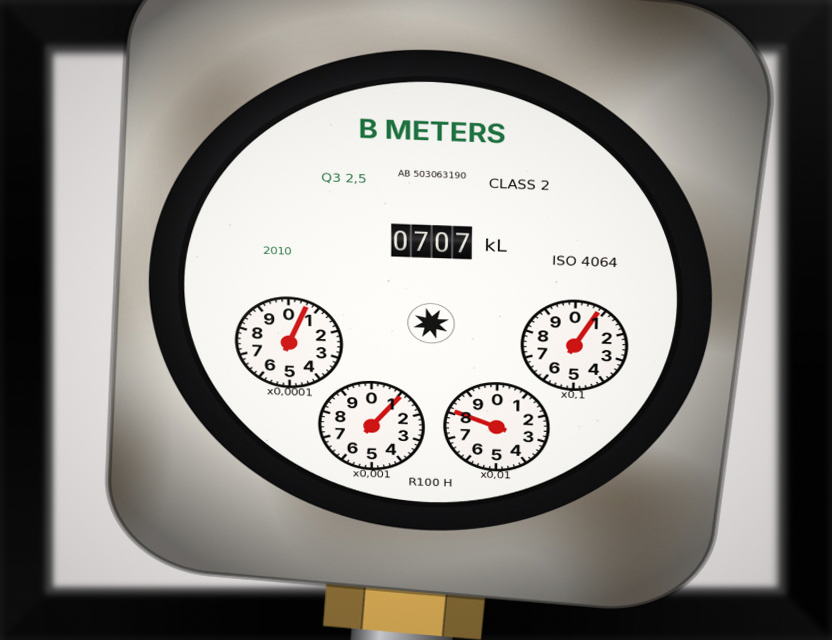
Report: 707.0810; kL
